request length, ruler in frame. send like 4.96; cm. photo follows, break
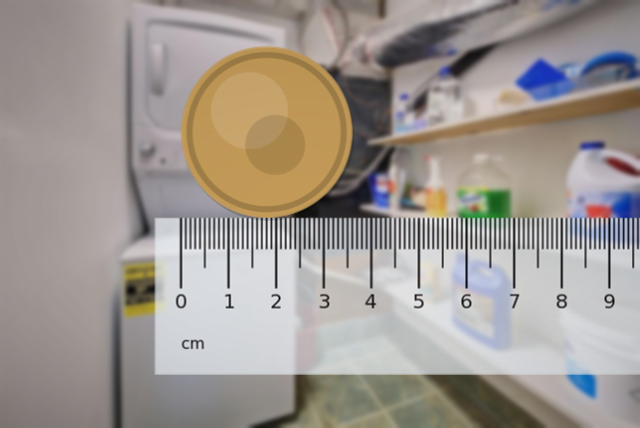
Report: 3.6; cm
